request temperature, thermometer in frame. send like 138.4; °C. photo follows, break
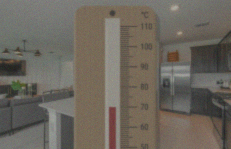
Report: 70; °C
